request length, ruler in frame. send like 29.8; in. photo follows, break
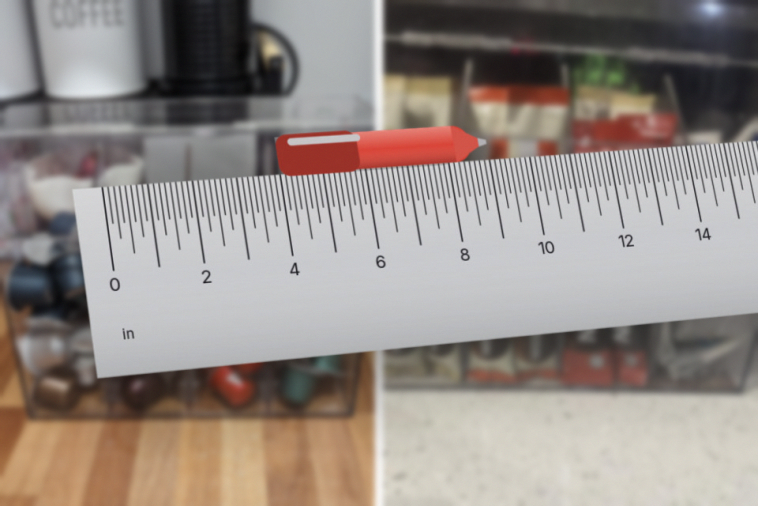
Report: 5; in
